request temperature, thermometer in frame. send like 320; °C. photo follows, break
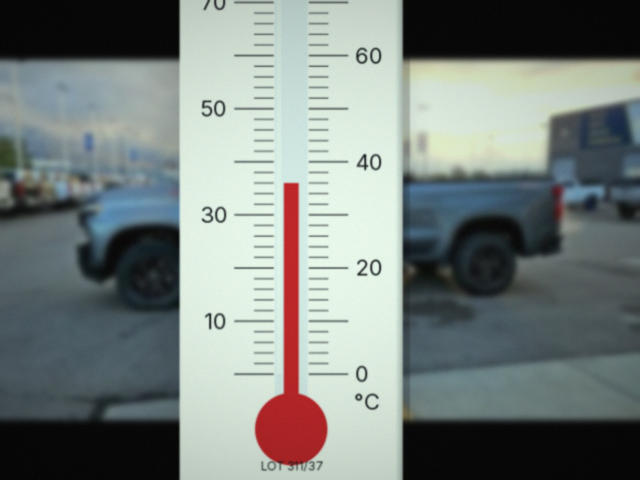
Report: 36; °C
